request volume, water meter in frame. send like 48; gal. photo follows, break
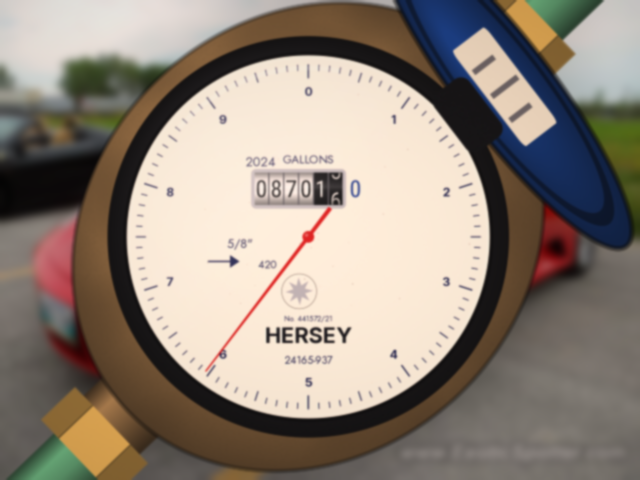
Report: 870156.0; gal
